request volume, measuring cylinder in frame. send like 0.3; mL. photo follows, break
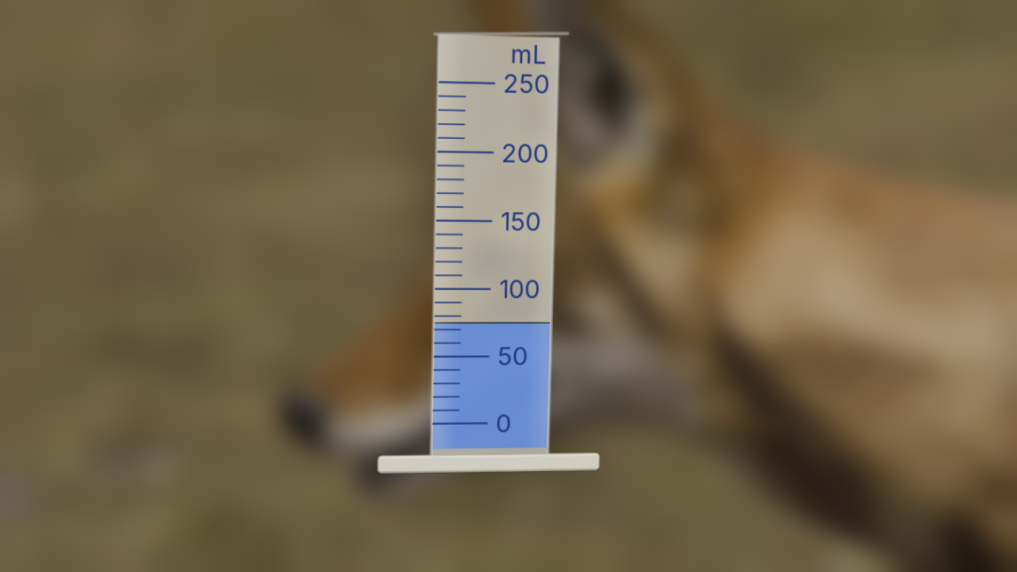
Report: 75; mL
